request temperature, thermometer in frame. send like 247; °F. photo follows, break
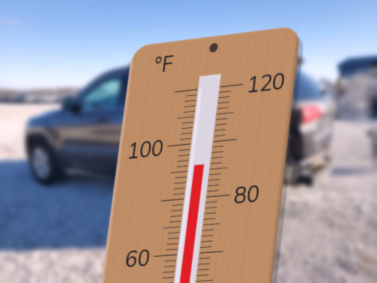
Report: 92; °F
